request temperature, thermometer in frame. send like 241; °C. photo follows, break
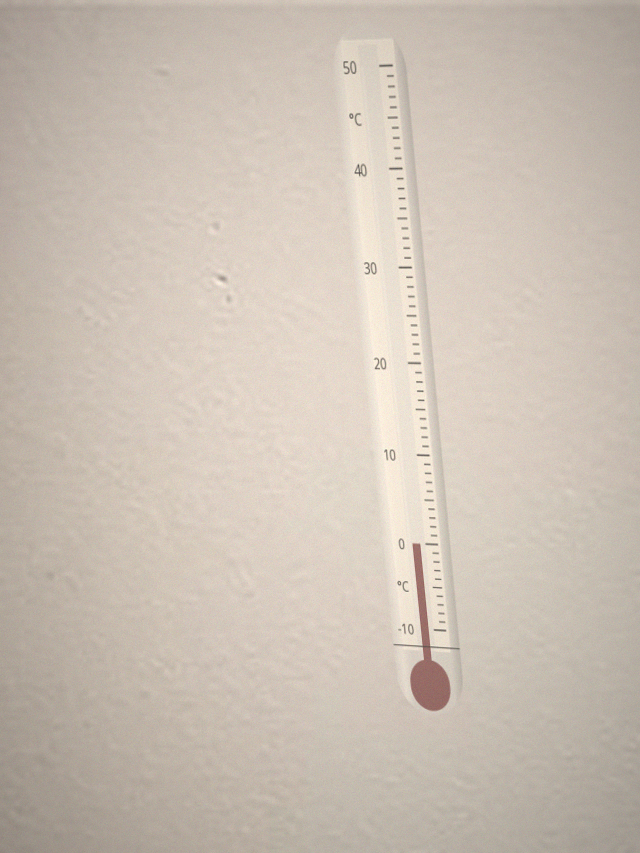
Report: 0; °C
